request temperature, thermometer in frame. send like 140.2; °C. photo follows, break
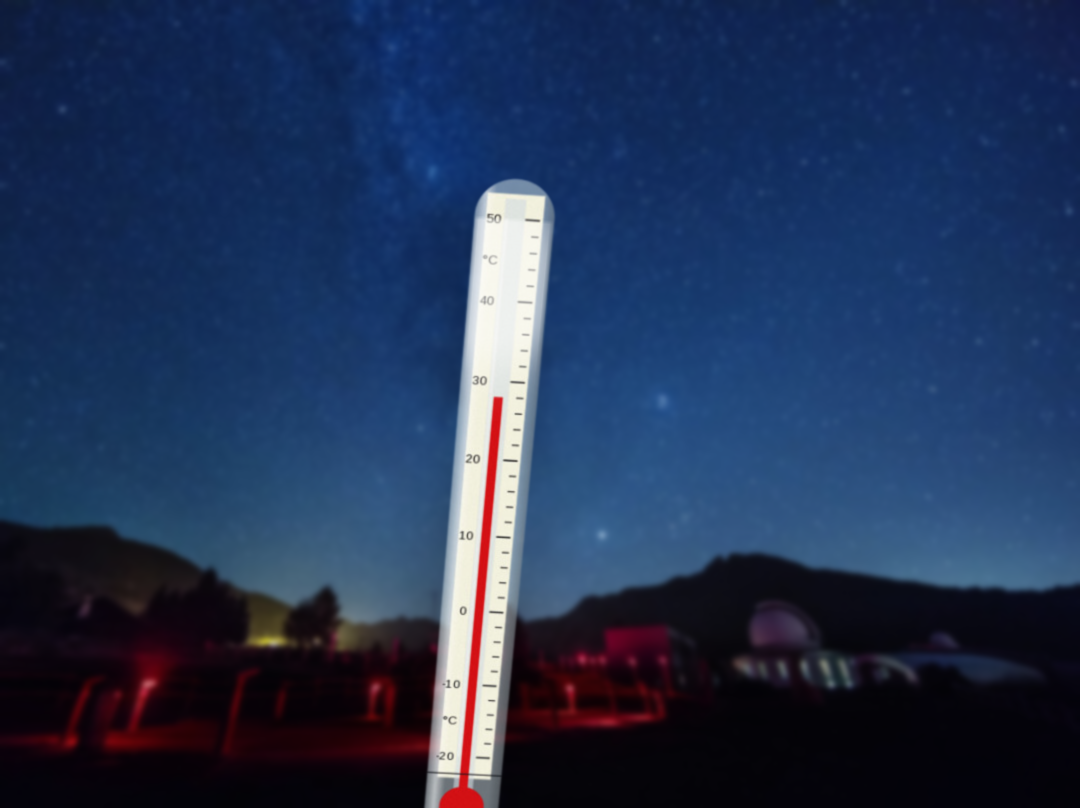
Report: 28; °C
